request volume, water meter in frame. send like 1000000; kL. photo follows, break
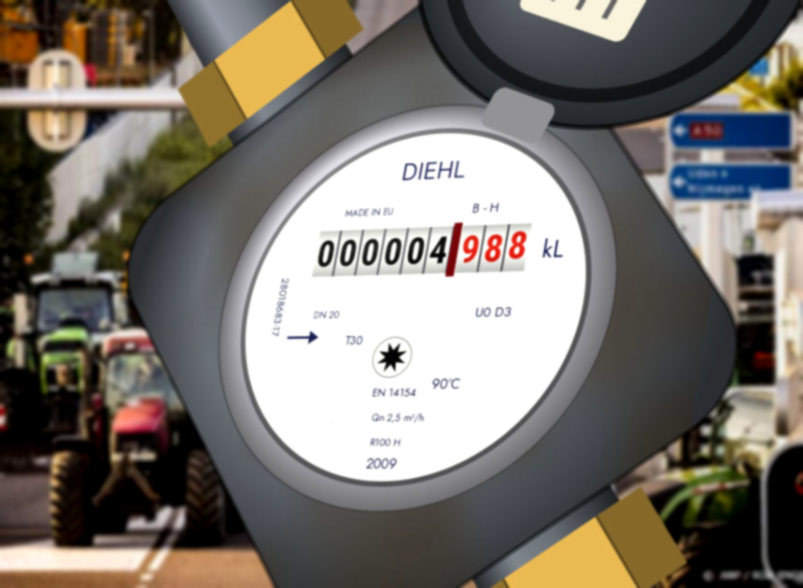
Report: 4.988; kL
